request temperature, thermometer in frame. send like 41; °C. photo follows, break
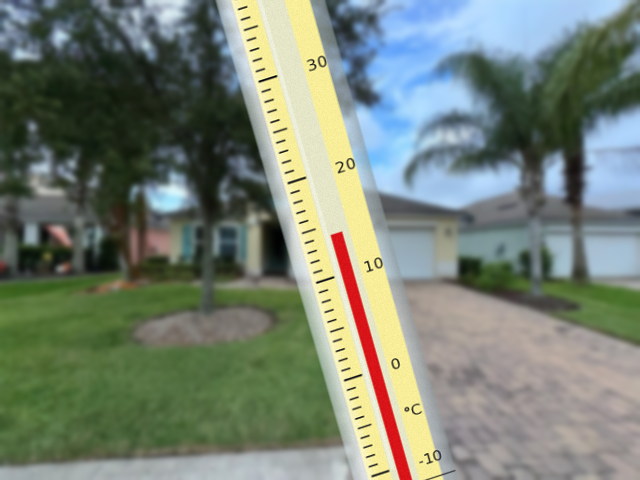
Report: 14; °C
